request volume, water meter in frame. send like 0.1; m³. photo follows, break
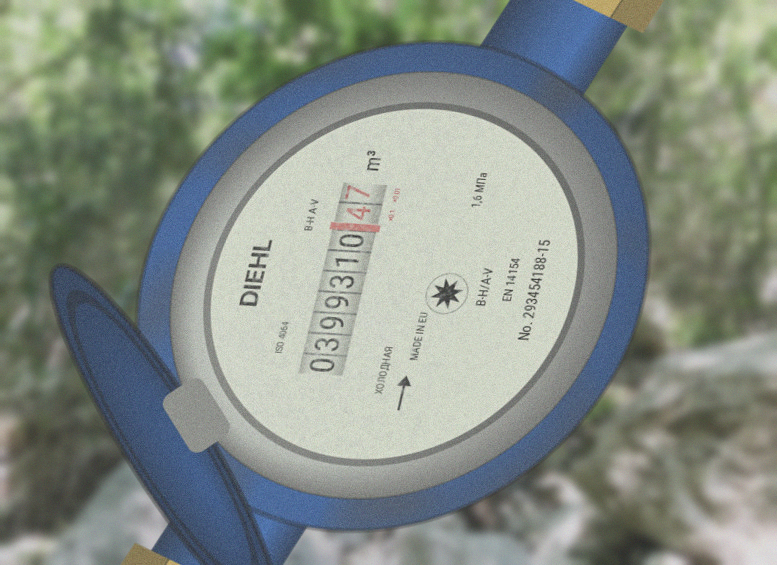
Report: 399310.47; m³
